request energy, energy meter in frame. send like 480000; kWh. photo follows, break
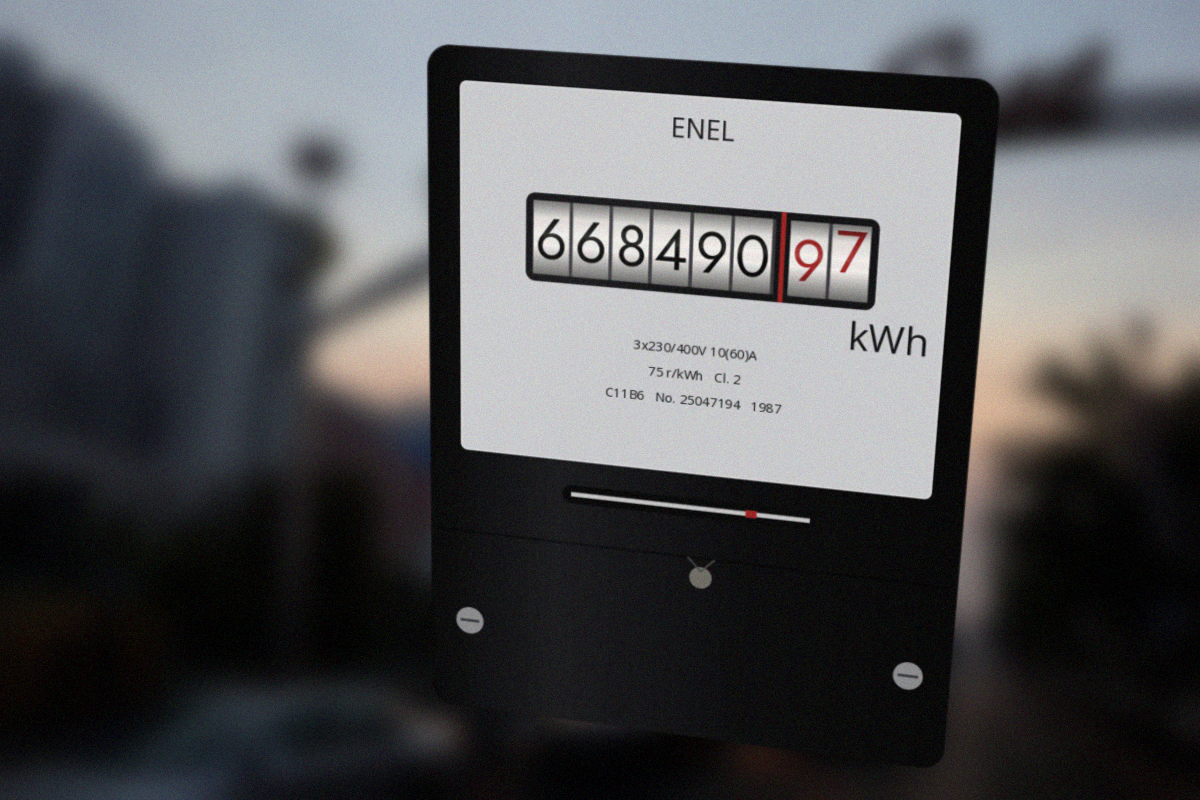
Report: 668490.97; kWh
